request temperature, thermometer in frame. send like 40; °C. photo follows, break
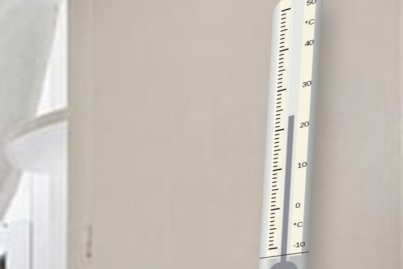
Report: 23; °C
